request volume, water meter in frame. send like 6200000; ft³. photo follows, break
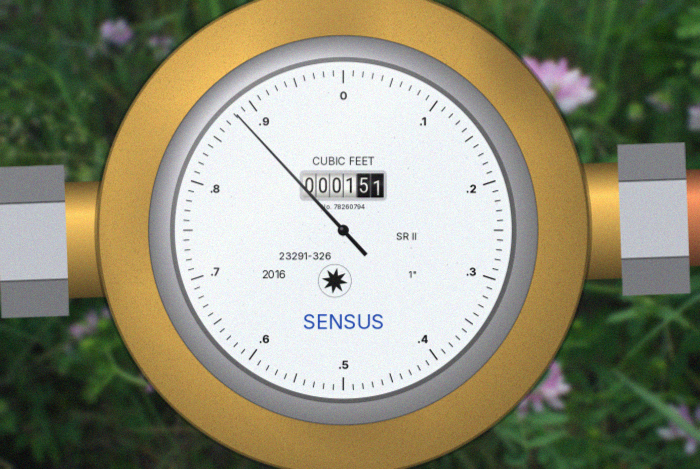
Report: 150.88; ft³
